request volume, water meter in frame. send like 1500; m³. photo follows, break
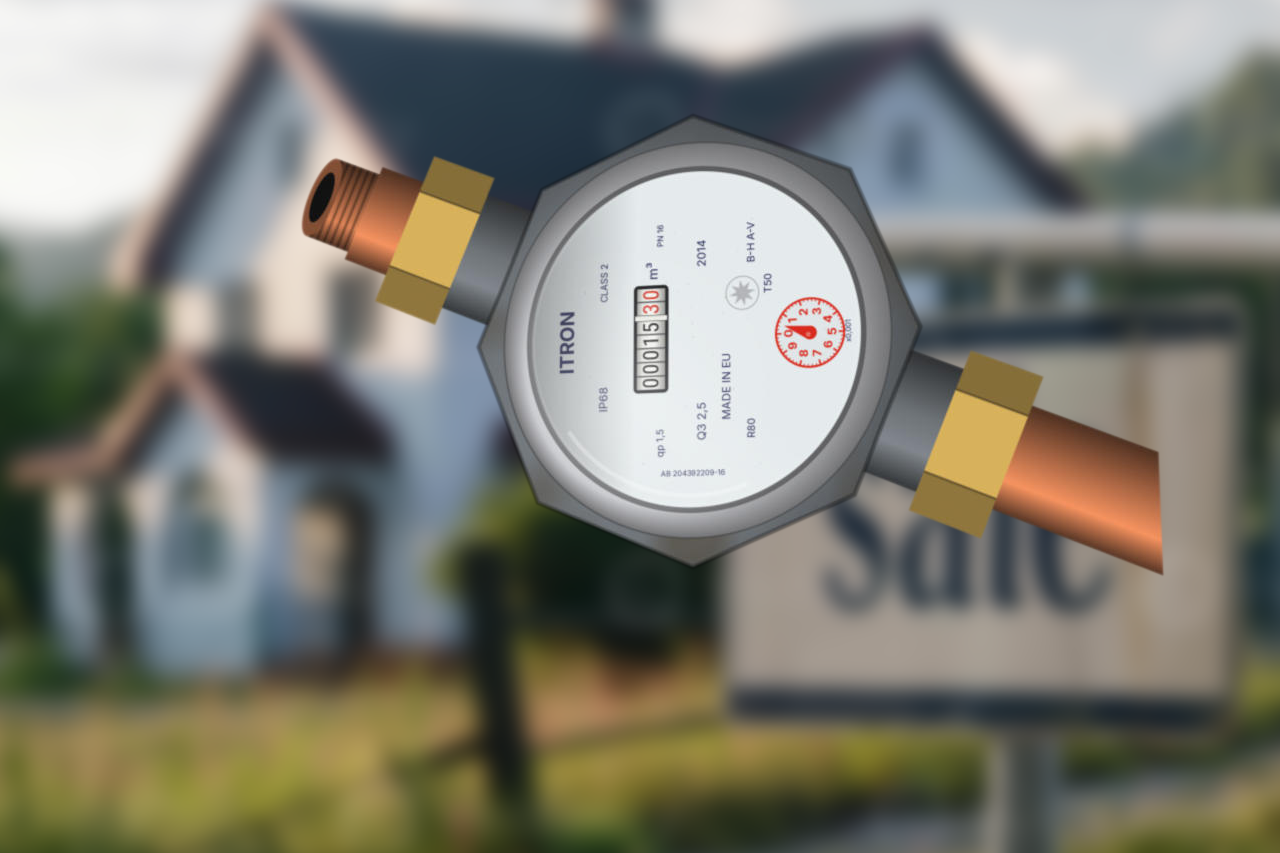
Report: 15.300; m³
